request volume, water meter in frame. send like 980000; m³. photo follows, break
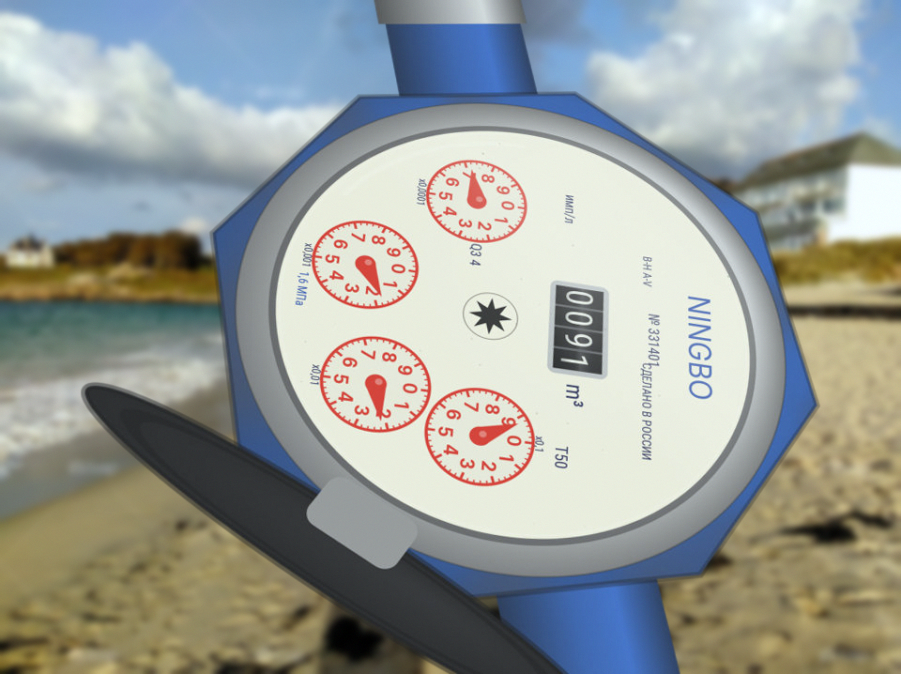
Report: 90.9217; m³
